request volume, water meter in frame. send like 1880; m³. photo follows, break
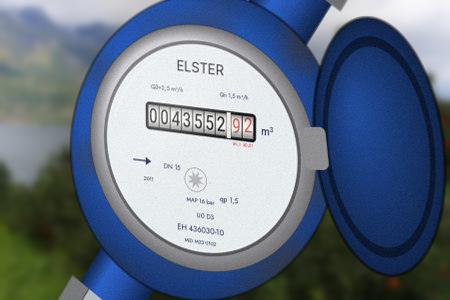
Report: 43552.92; m³
